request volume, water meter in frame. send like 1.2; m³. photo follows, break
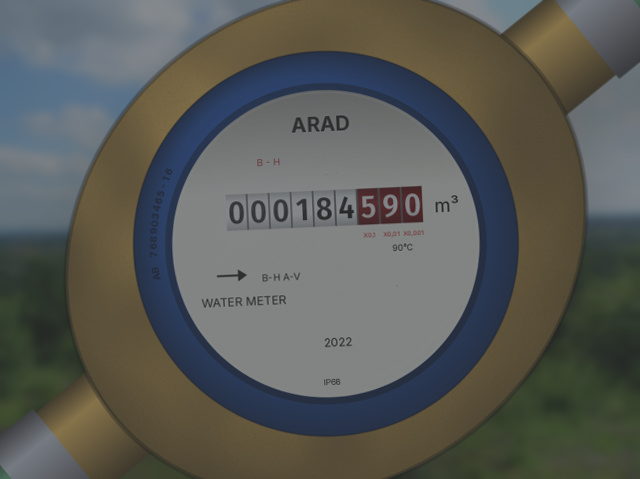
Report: 184.590; m³
